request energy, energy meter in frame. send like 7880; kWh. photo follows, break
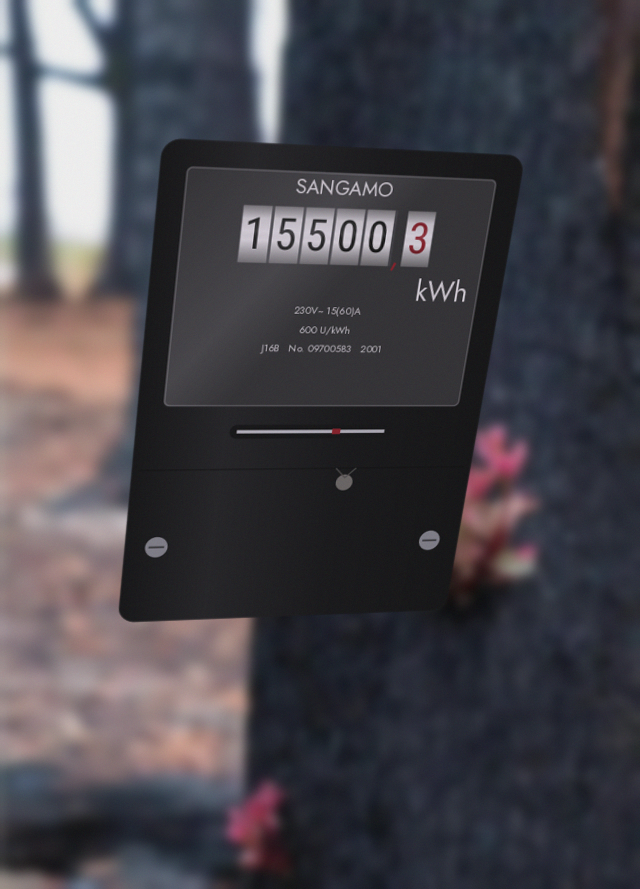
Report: 15500.3; kWh
